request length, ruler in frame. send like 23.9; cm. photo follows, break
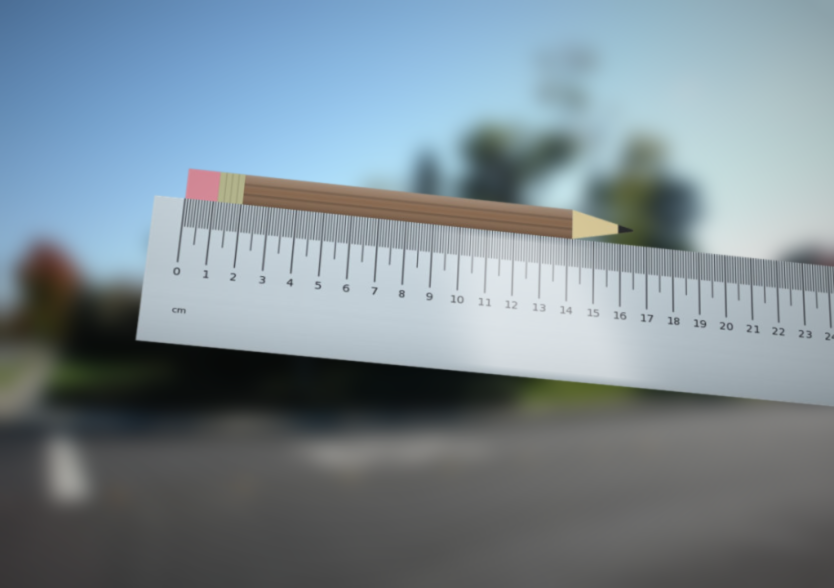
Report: 16.5; cm
